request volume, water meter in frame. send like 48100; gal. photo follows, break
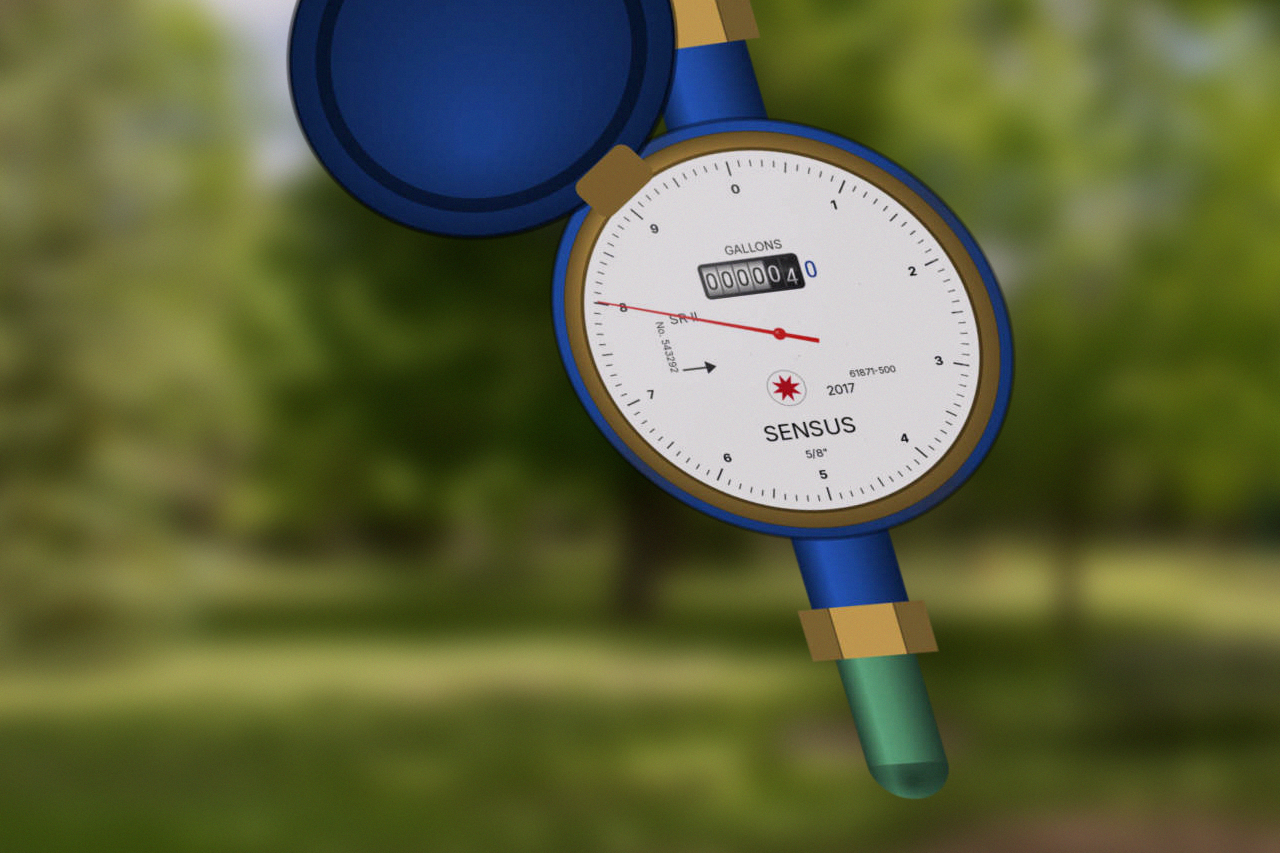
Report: 38.0; gal
